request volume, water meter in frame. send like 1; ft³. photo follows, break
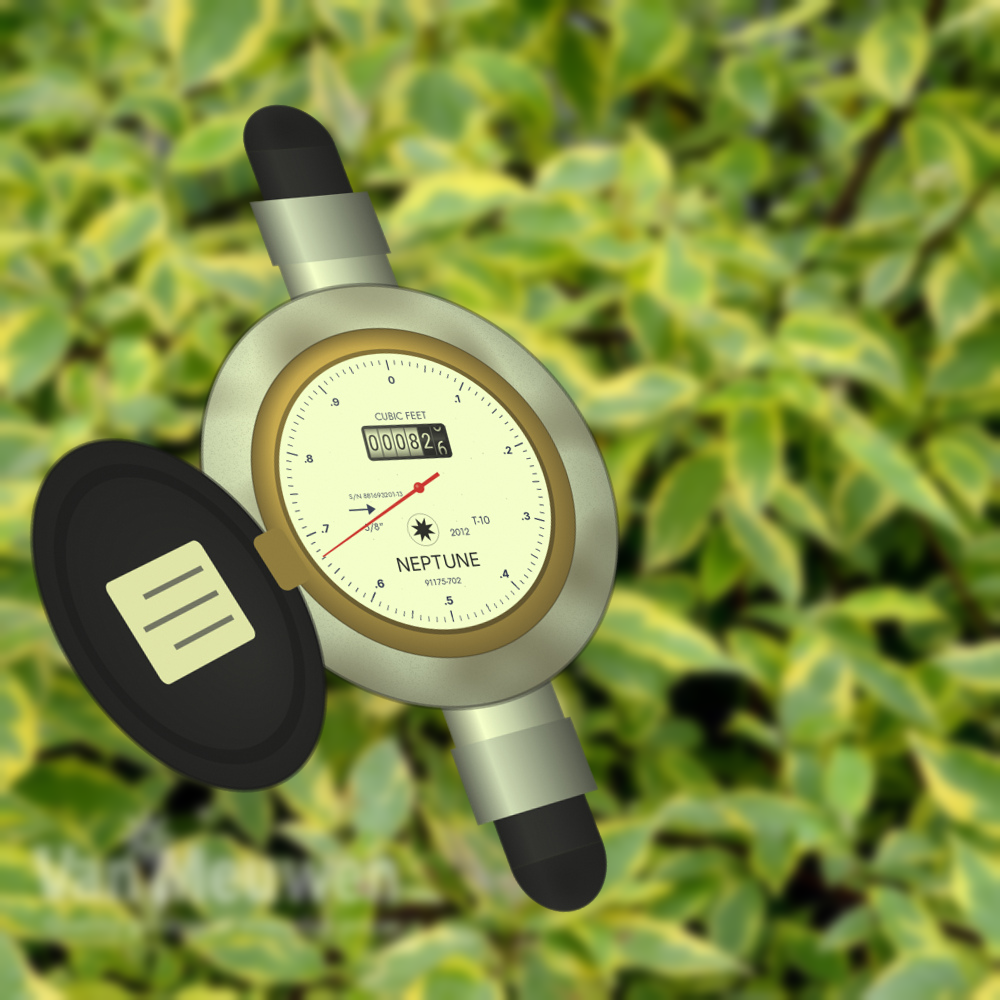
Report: 825.67; ft³
